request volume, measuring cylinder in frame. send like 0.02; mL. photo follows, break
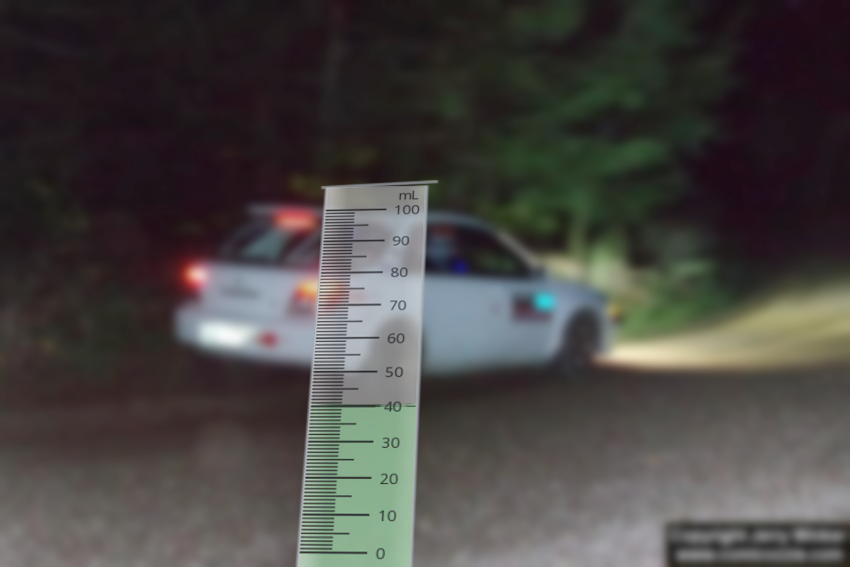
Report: 40; mL
